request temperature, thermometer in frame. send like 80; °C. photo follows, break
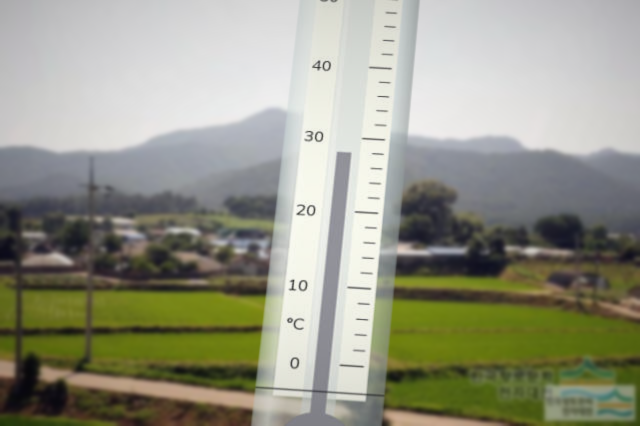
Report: 28; °C
